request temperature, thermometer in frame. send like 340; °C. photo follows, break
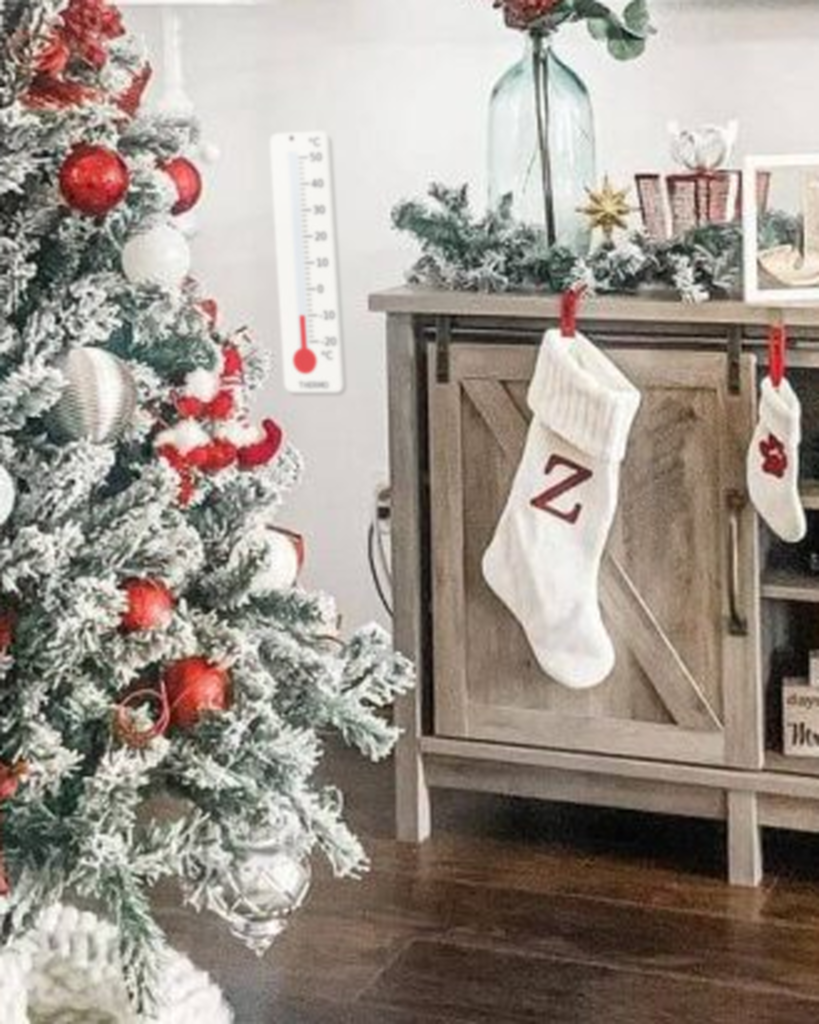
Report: -10; °C
